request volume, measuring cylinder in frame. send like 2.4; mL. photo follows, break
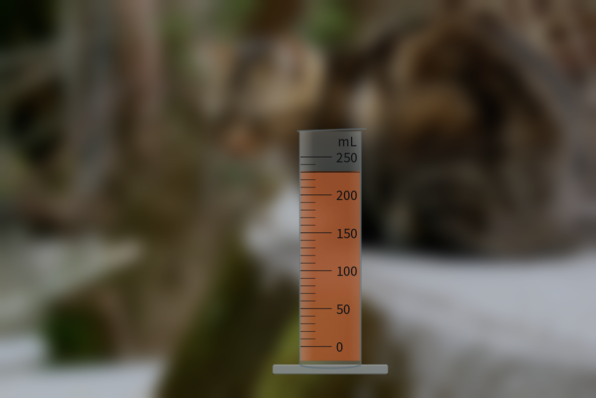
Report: 230; mL
